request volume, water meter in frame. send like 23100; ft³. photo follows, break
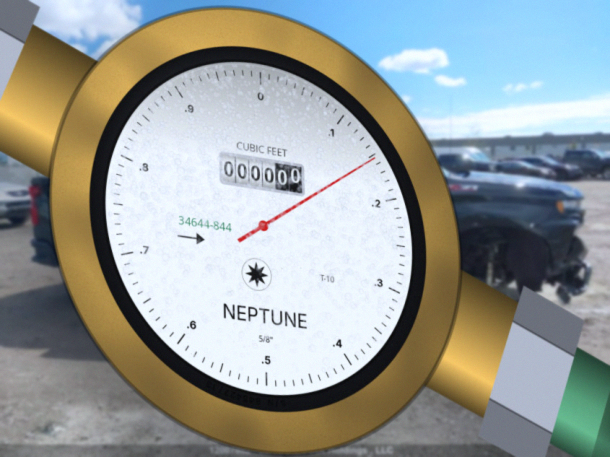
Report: 0.15; ft³
